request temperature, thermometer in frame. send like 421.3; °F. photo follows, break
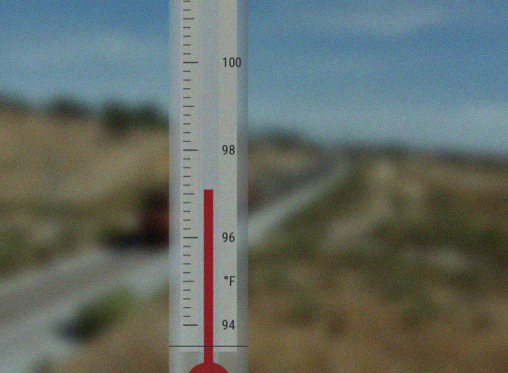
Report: 97.1; °F
